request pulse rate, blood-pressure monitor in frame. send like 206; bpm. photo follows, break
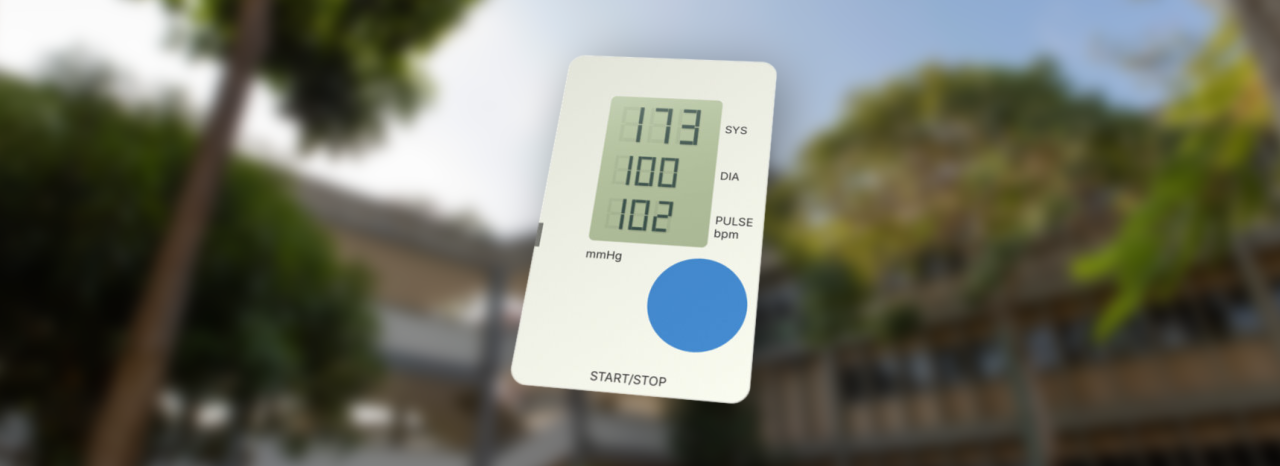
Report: 102; bpm
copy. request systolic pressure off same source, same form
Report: 173; mmHg
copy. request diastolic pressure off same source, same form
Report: 100; mmHg
